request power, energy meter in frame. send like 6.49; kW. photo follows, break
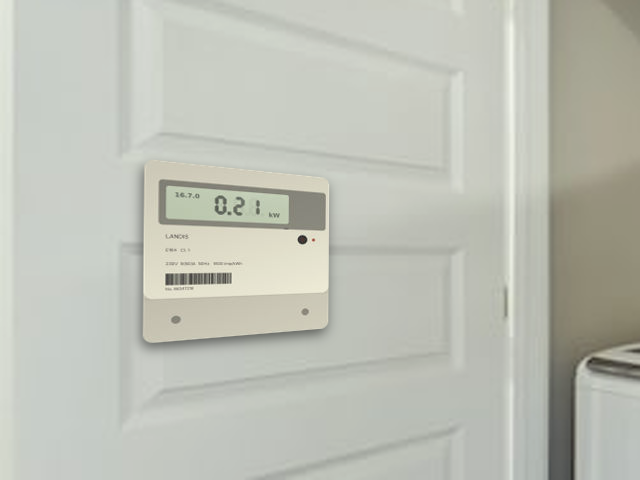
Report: 0.21; kW
